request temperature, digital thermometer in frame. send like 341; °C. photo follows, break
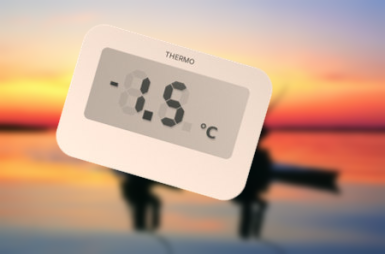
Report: -1.5; °C
